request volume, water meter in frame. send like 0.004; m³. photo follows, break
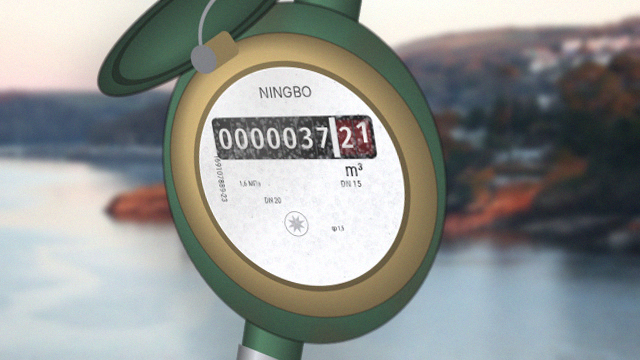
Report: 37.21; m³
